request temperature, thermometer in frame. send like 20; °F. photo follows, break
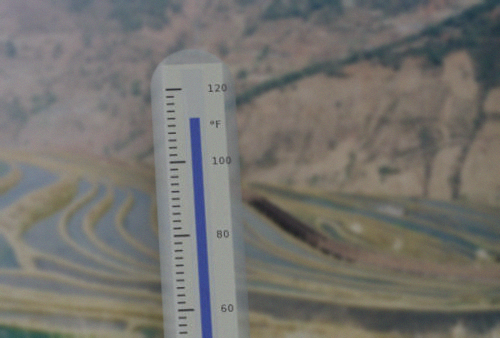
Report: 112; °F
